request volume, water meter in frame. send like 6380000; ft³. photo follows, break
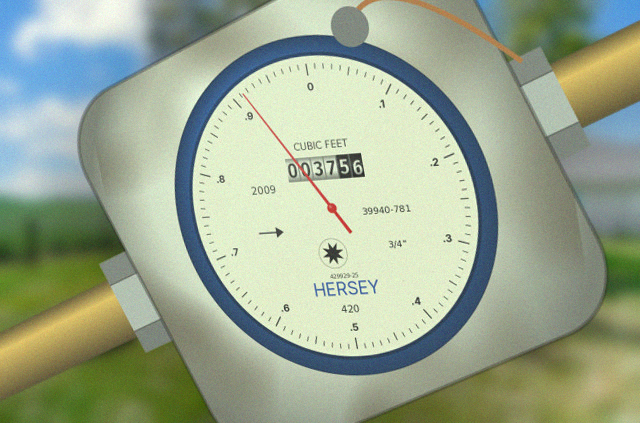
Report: 3755.91; ft³
